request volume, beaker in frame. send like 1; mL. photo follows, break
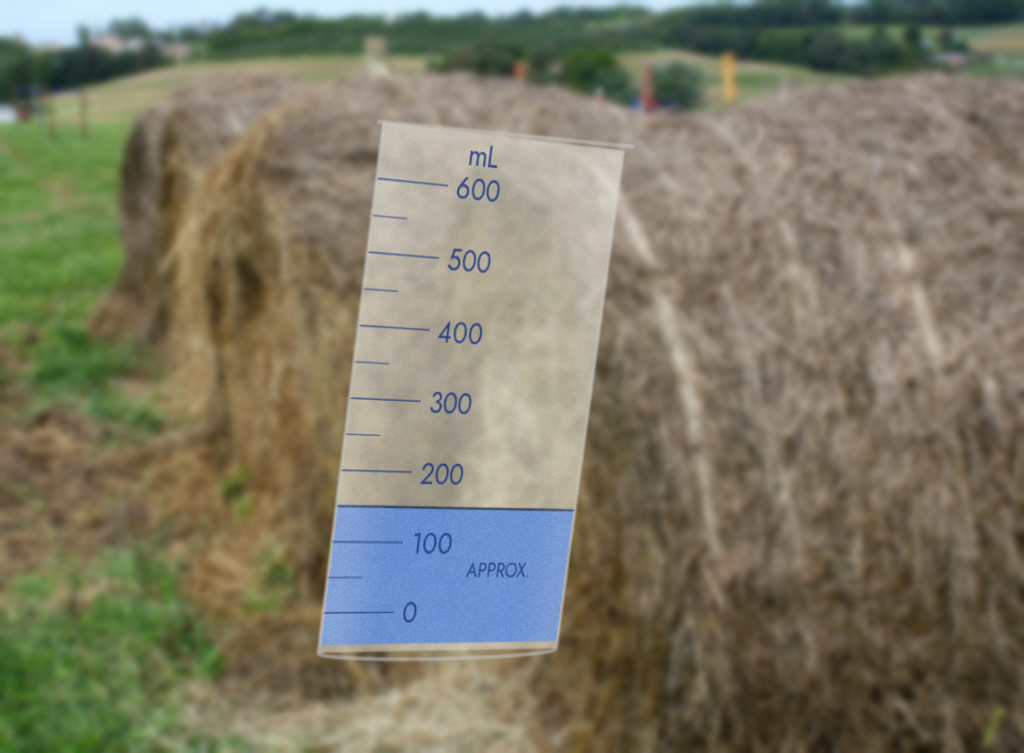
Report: 150; mL
